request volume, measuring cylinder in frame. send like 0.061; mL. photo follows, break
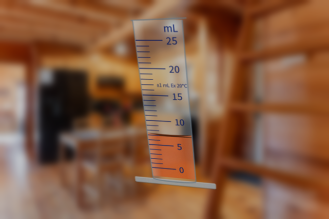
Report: 7; mL
